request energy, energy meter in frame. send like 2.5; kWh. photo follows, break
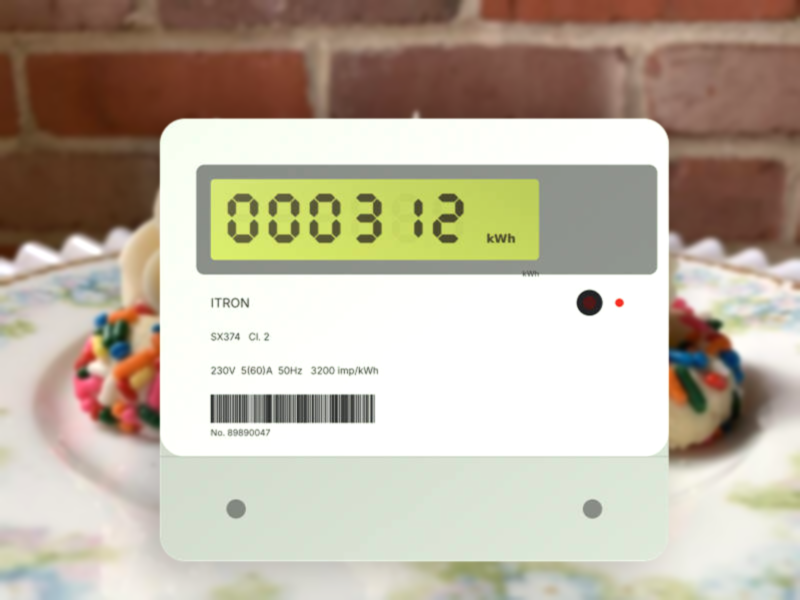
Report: 312; kWh
